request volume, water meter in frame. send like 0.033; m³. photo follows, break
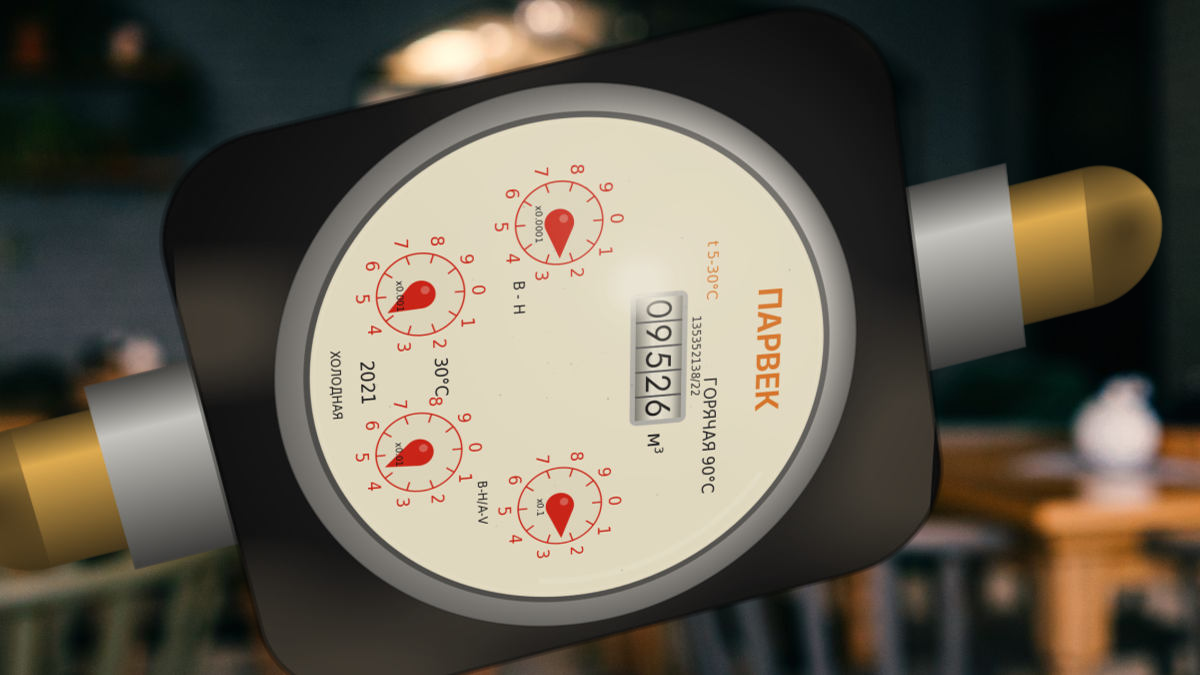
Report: 9526.2442; m³
